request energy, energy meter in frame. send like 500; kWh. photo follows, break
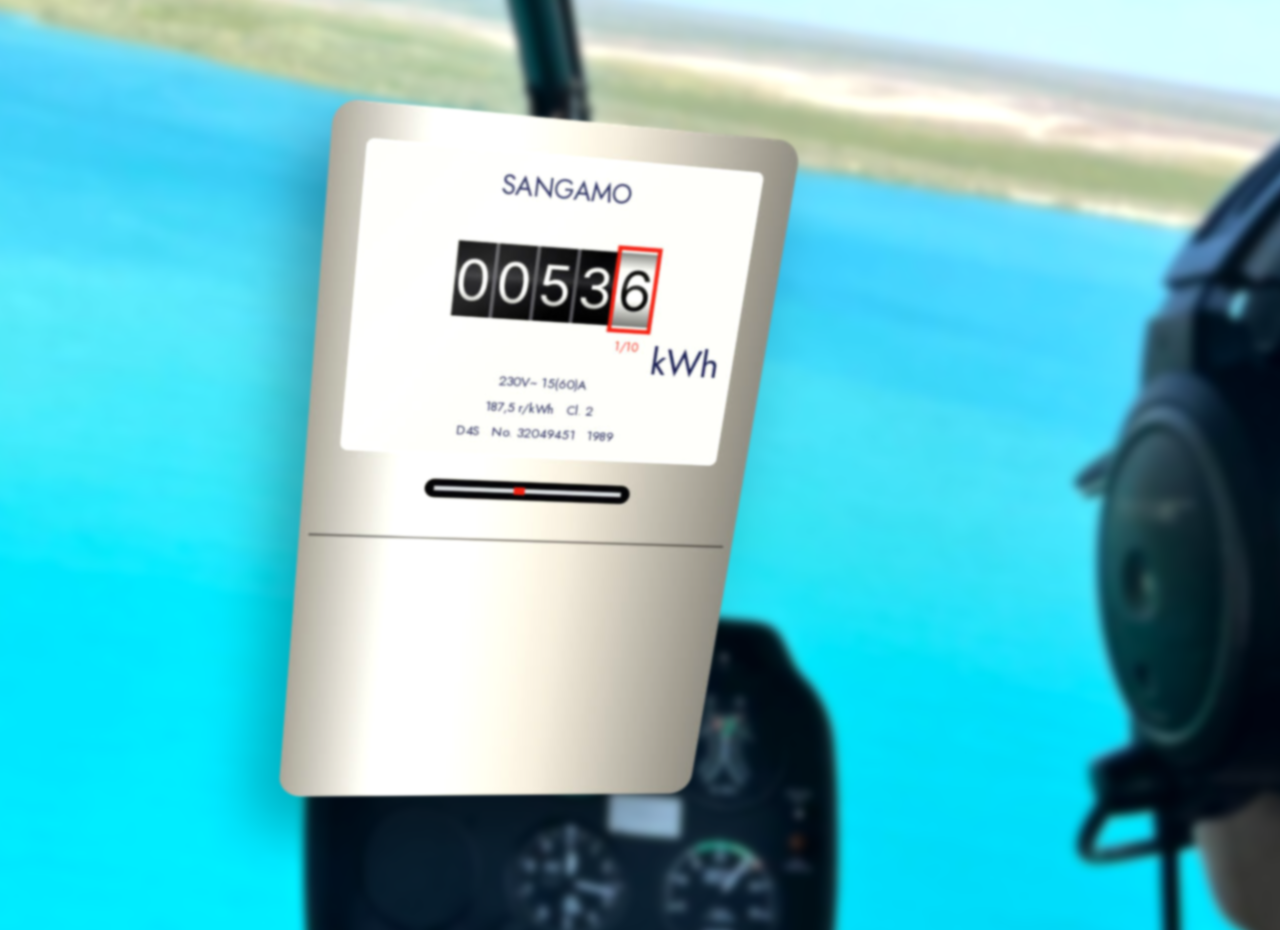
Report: 53.6; kWh
